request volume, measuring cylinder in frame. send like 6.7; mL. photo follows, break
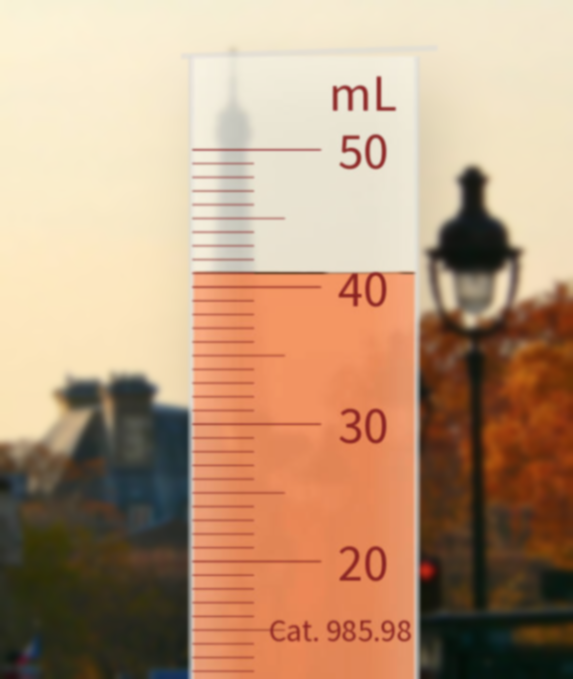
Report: 41; mL
